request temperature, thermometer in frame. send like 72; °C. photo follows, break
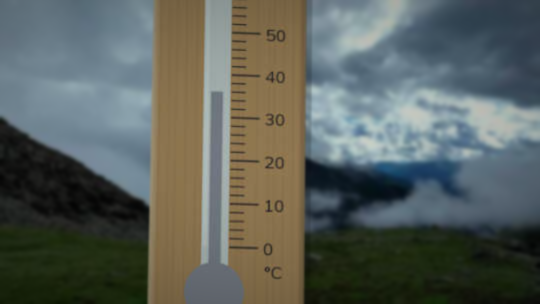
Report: 36; °C
